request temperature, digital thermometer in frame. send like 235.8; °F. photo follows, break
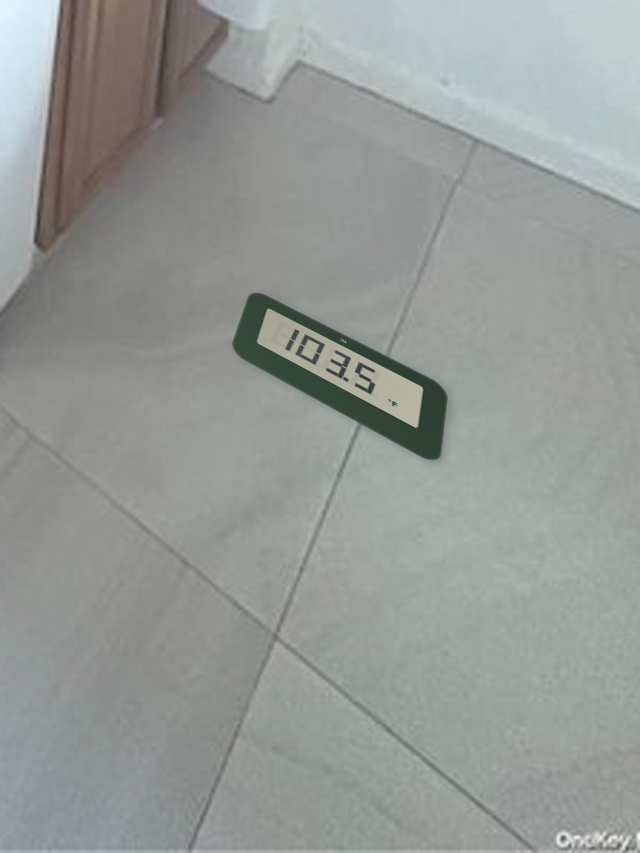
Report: 103.5; °F
